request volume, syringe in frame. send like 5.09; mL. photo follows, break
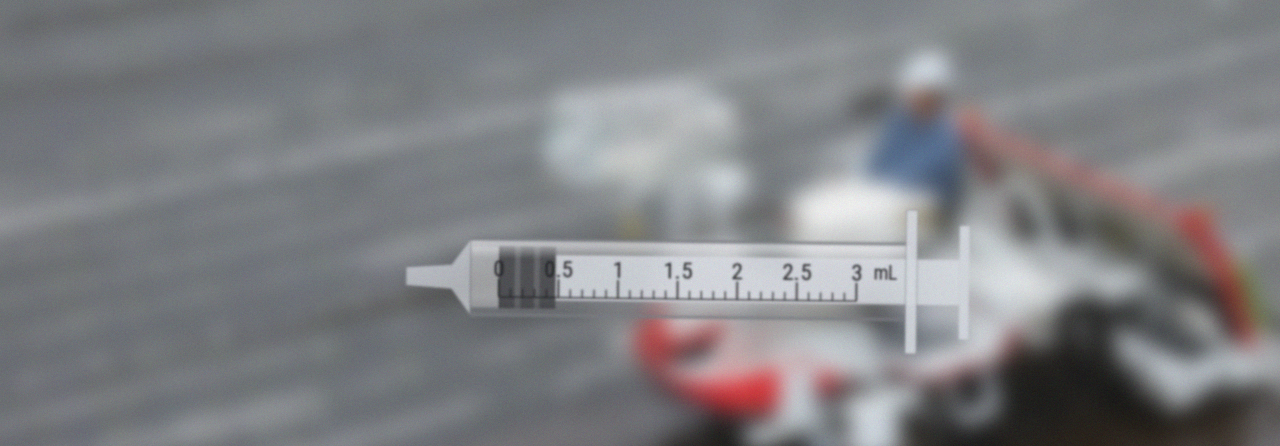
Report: 0; mL
